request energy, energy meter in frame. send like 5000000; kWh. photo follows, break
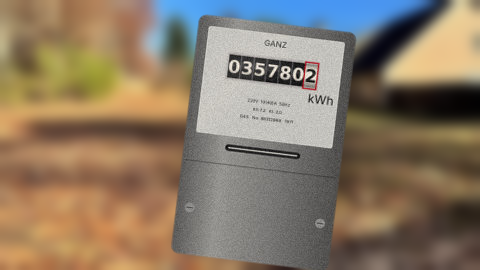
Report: 35780.2; kWh
